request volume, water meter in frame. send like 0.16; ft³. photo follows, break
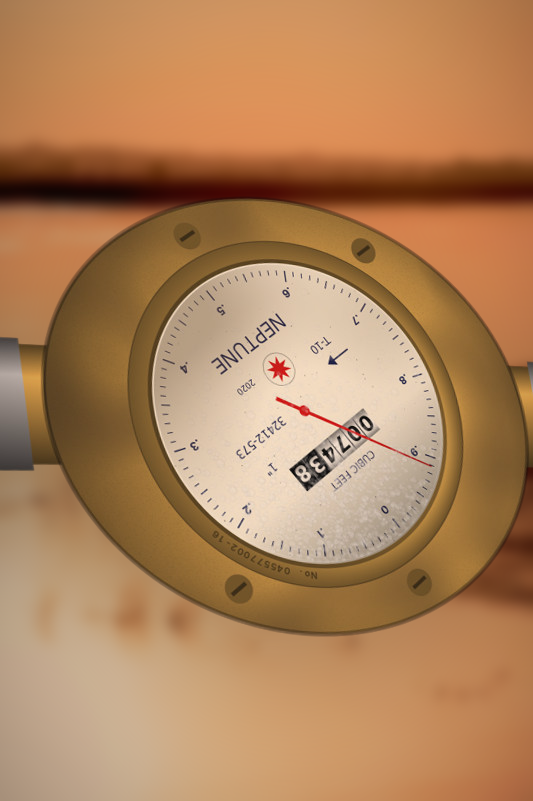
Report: 7437.91; ft³
